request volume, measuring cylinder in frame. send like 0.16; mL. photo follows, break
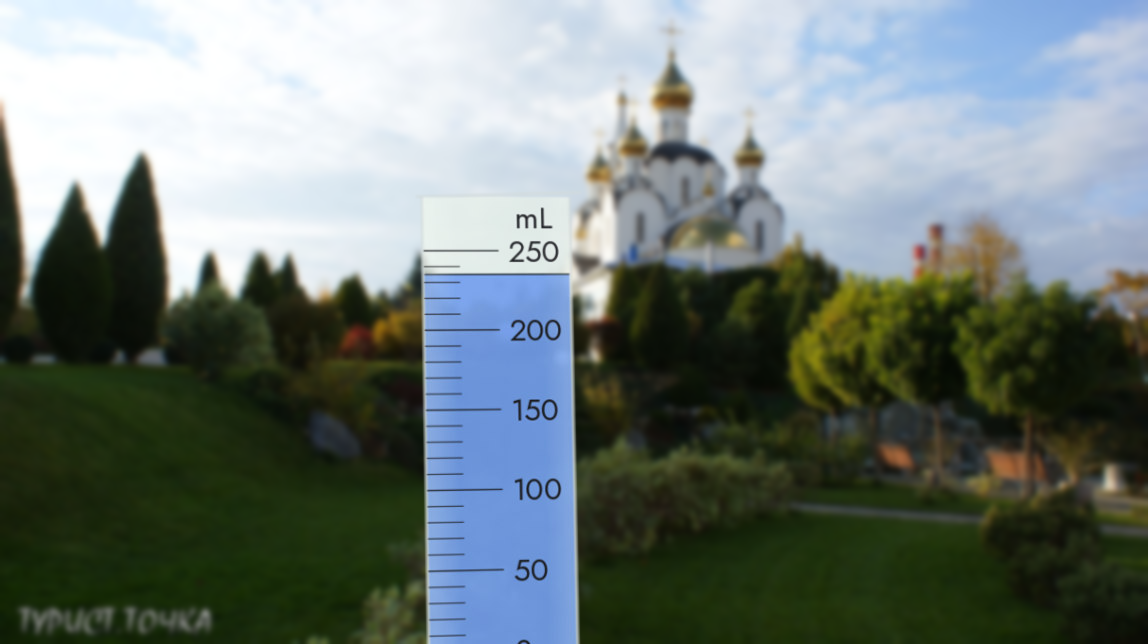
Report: 235; mL
